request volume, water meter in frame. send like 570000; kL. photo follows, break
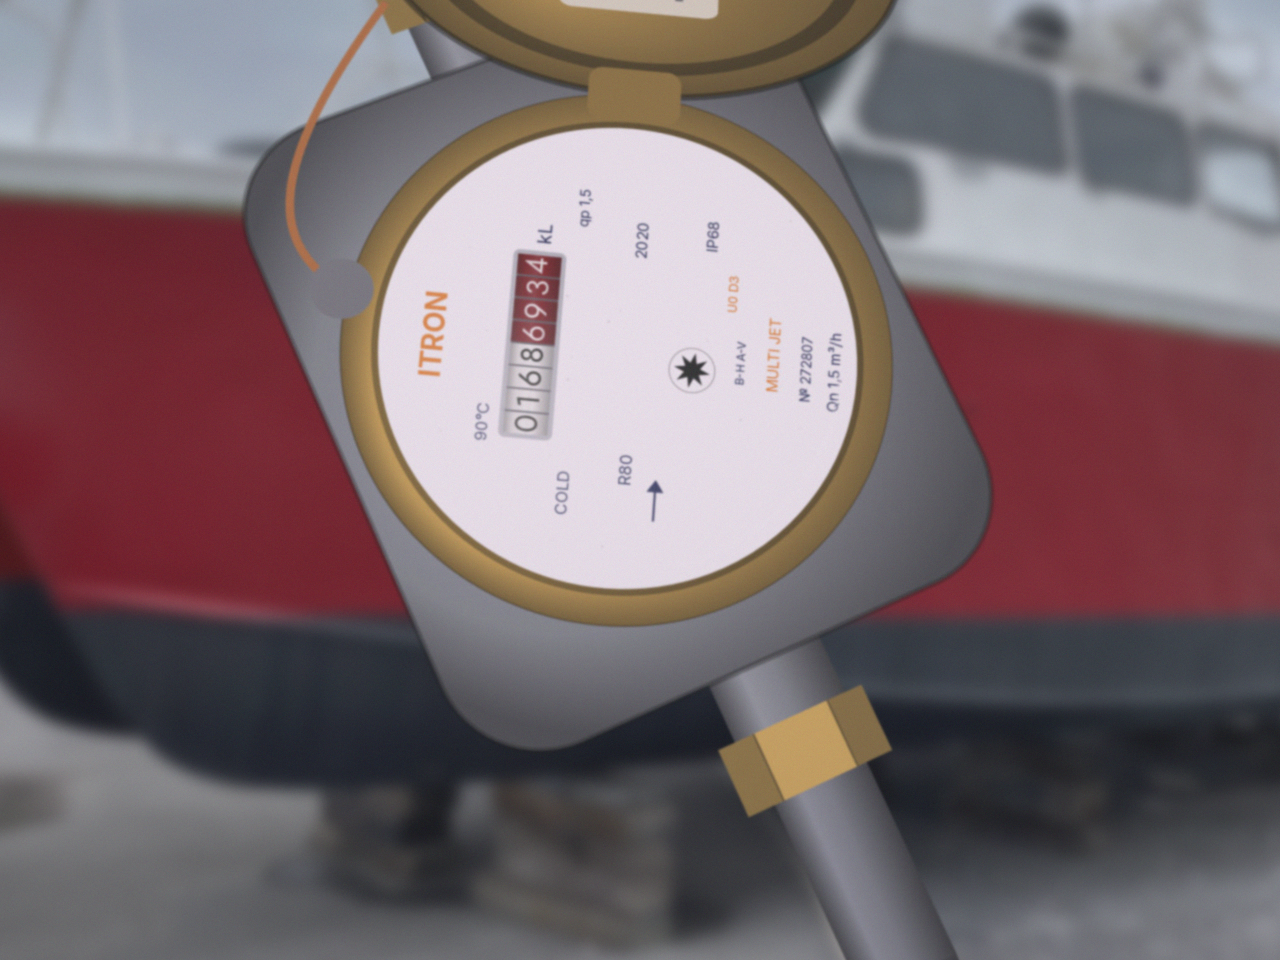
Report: 168.6934; kL
